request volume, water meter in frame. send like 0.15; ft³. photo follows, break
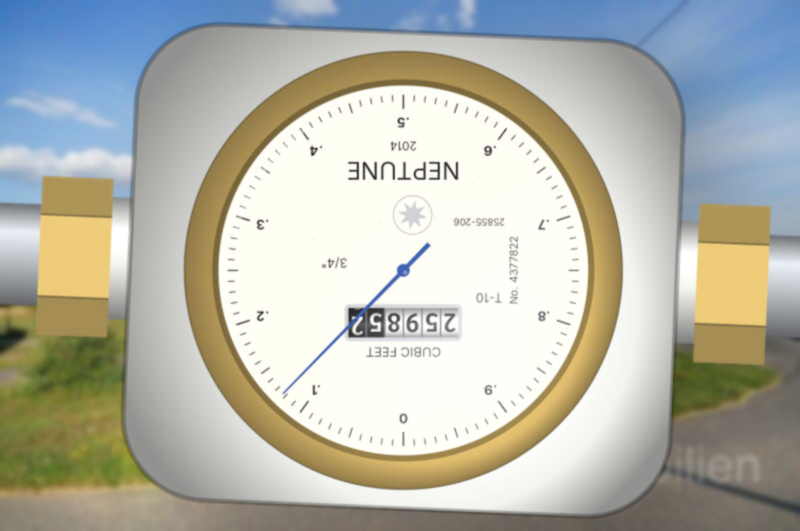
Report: 259852.12; ft³
